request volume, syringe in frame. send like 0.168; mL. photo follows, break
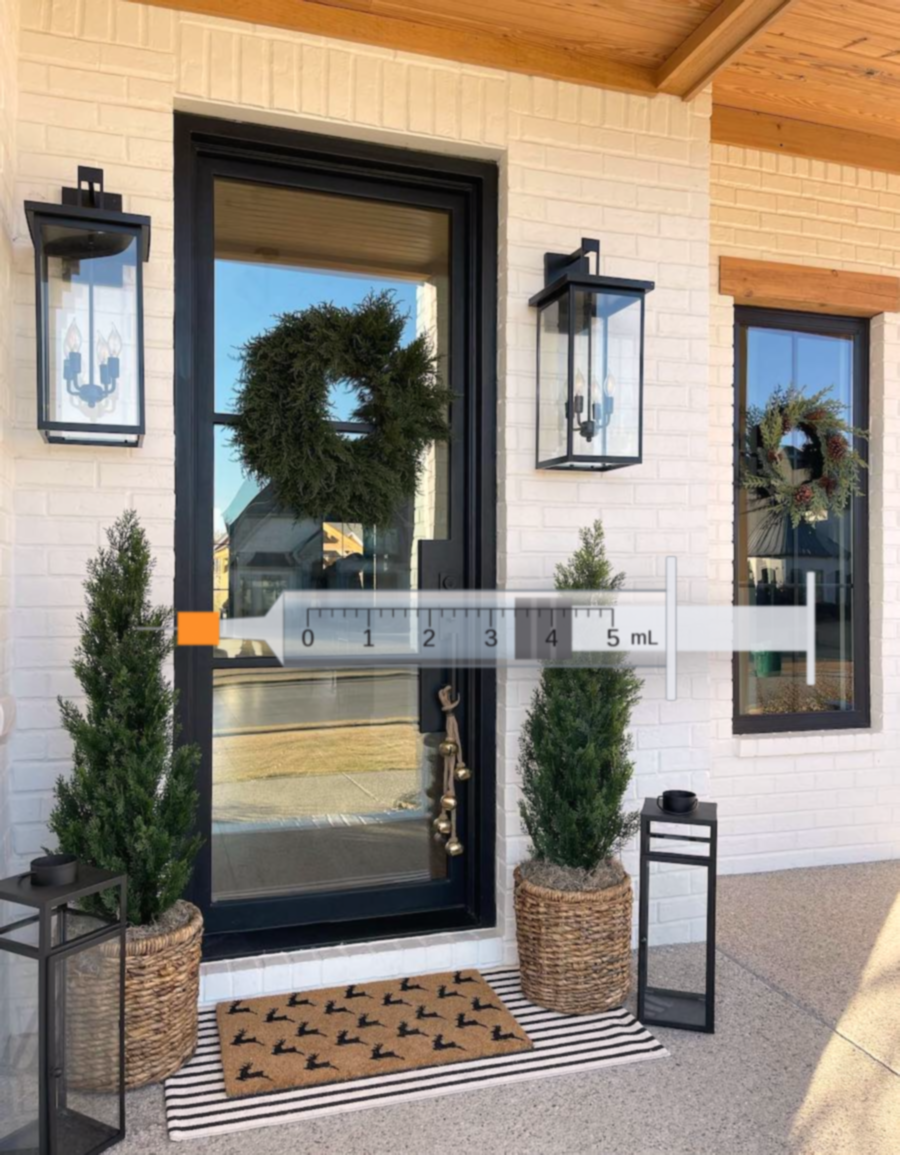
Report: 3.4; mL
